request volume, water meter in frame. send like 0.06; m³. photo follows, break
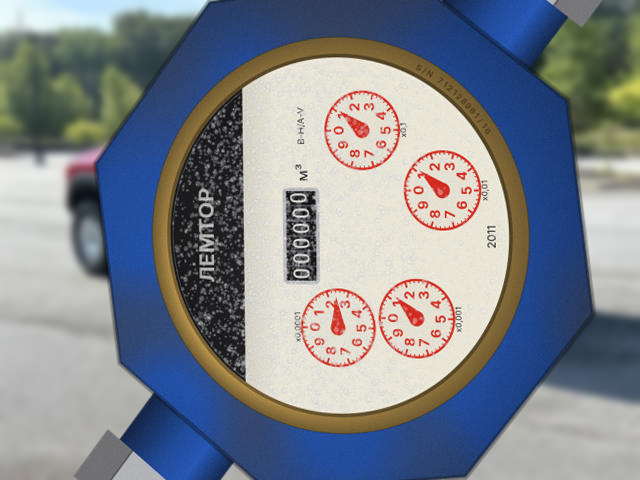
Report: 0.1112; m³
